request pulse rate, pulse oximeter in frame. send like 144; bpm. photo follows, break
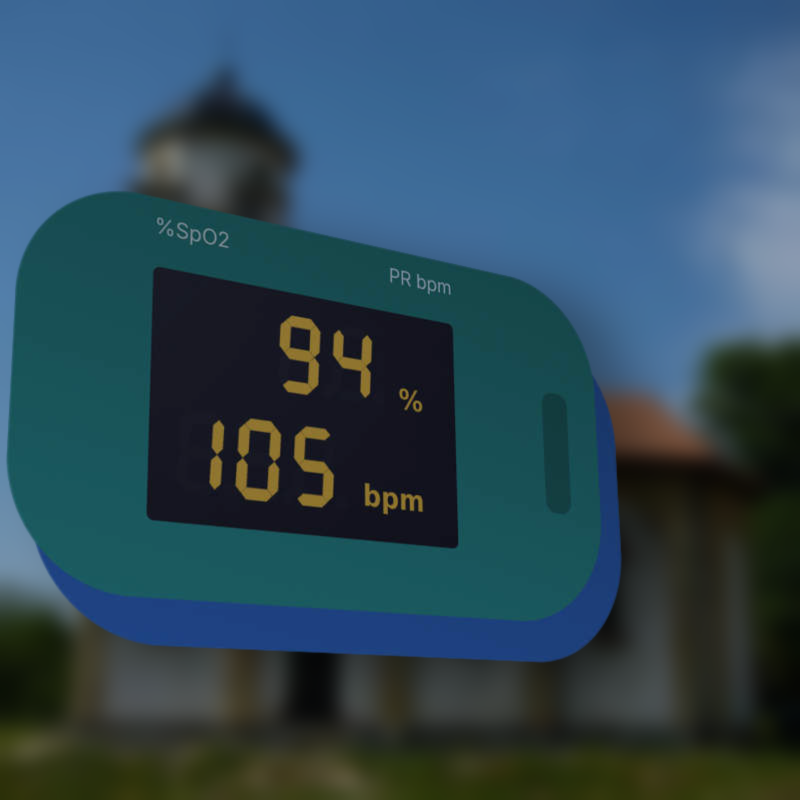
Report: 105; bpm
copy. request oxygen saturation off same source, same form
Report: 94; %
